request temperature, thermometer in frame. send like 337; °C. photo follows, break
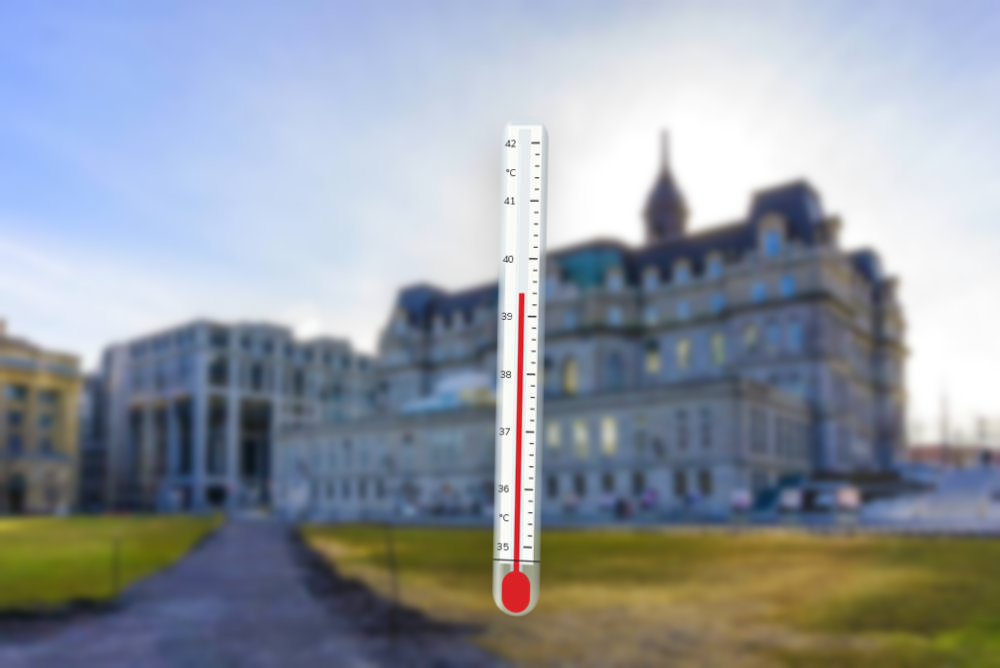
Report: 39.4; °C
